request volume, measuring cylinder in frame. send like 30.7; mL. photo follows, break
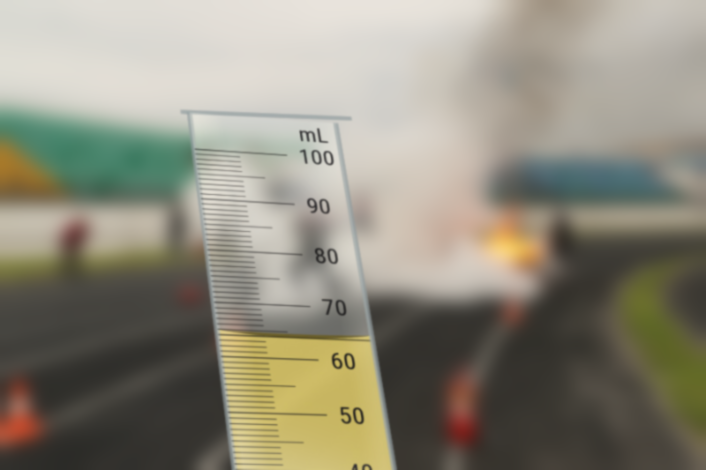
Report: 64; mL
